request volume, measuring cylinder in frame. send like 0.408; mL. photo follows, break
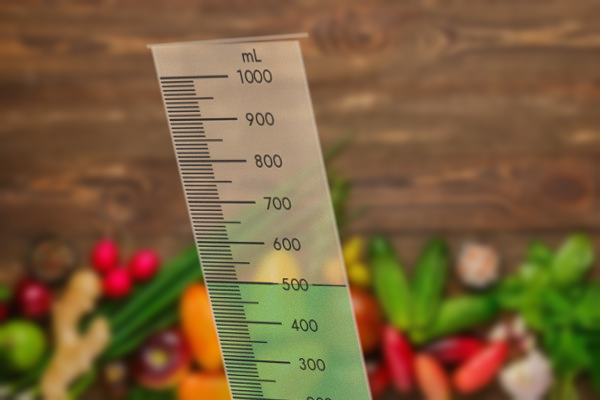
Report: 500; mL
